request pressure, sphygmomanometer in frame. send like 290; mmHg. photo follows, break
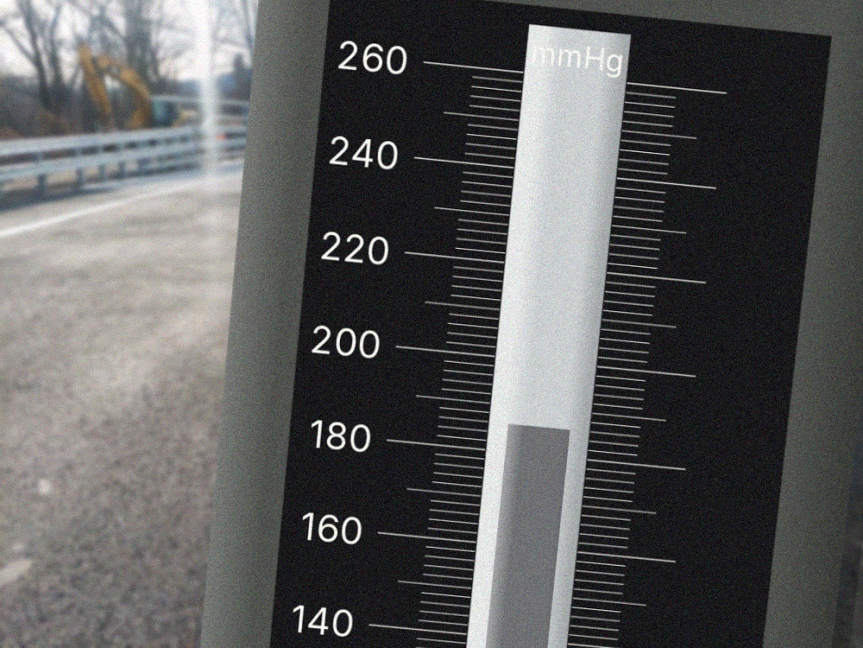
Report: 186; mmHg
